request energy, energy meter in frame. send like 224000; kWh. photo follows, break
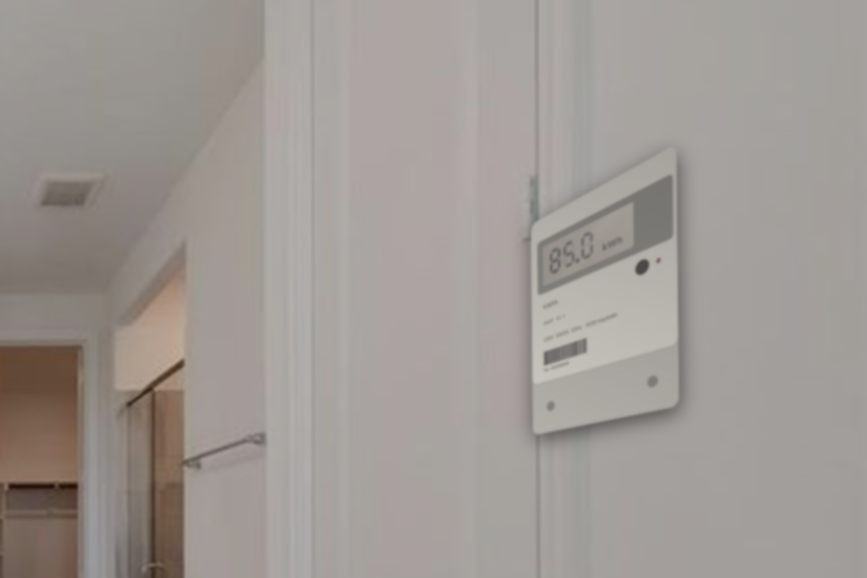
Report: 85.0; kWh
